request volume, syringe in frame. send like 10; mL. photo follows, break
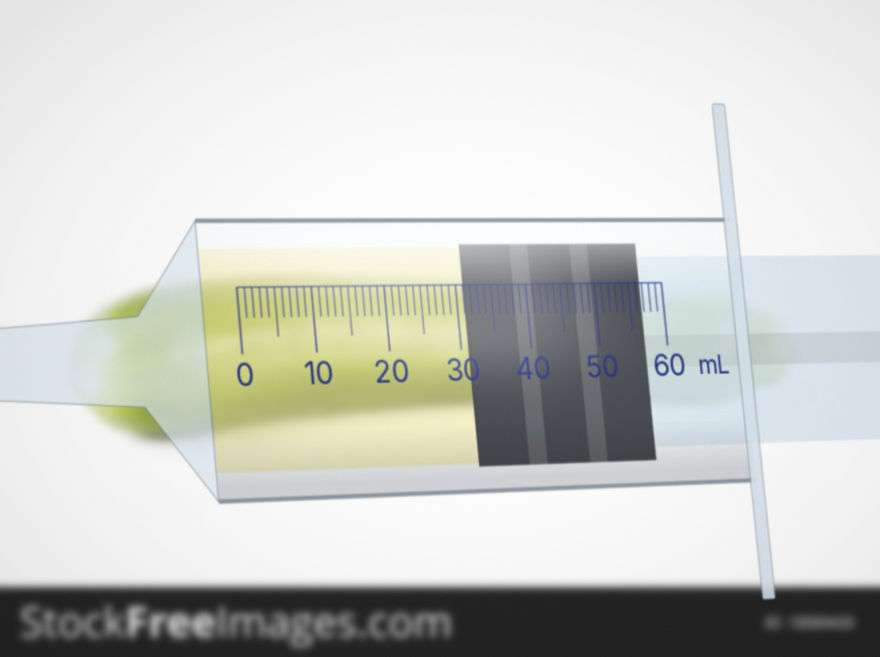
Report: 31; mL
